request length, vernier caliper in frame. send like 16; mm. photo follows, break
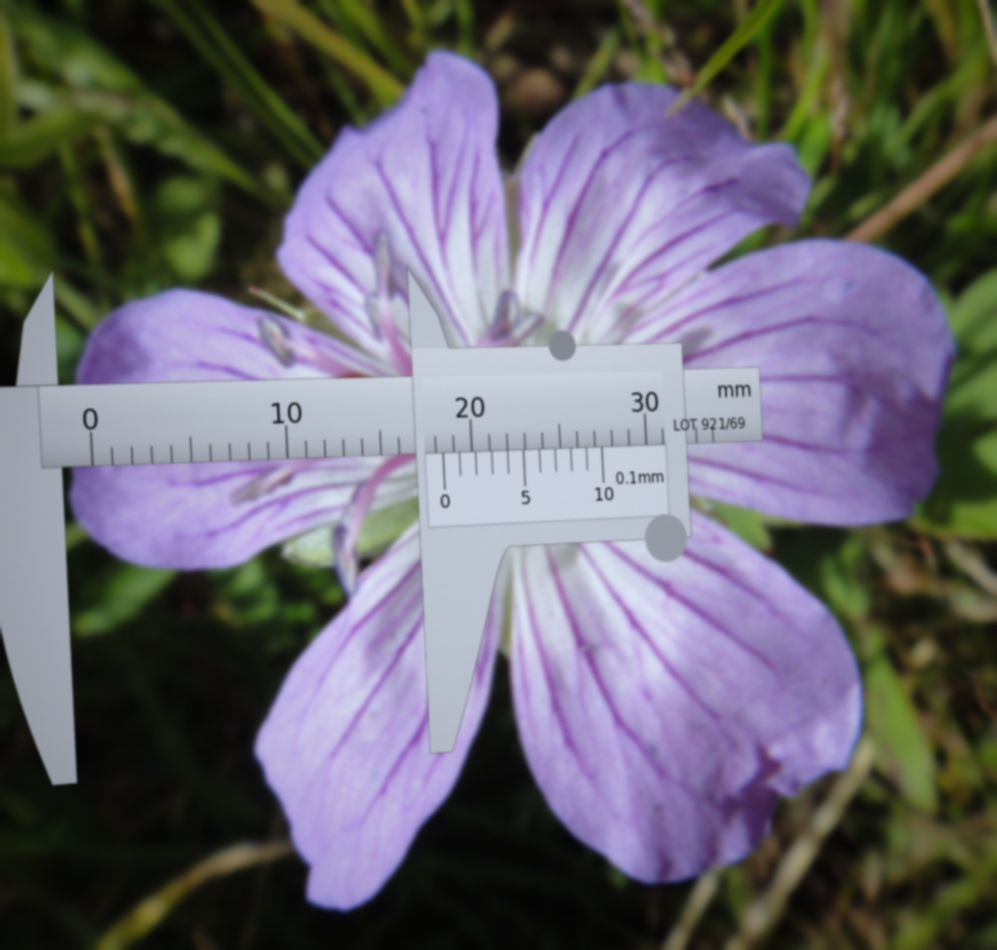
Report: 18.4; mm
